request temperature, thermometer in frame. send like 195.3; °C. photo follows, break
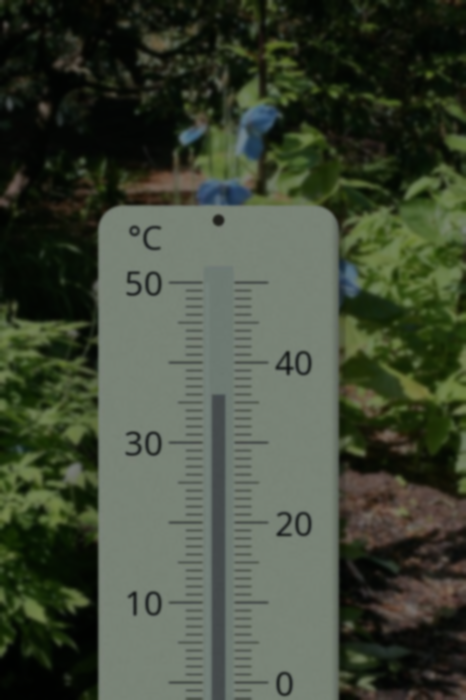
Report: 36; °C
